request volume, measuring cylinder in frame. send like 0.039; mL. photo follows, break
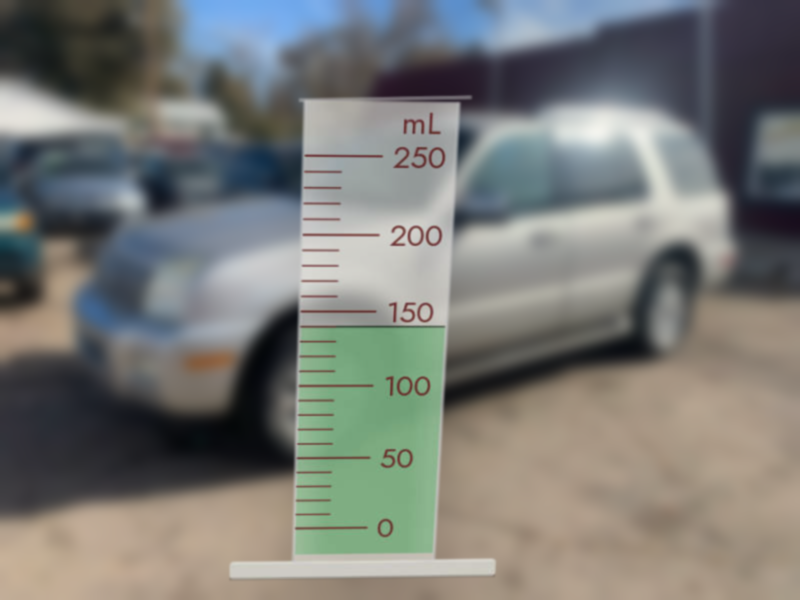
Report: 140; mL
